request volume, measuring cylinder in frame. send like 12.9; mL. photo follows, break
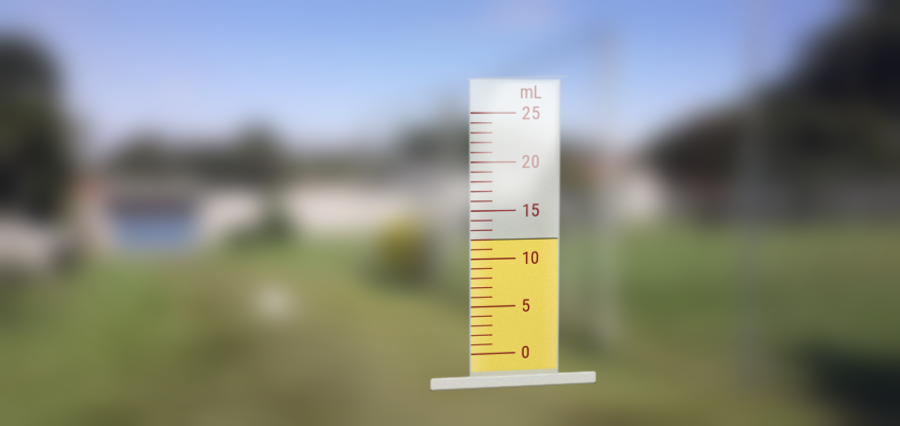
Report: 12; mL
